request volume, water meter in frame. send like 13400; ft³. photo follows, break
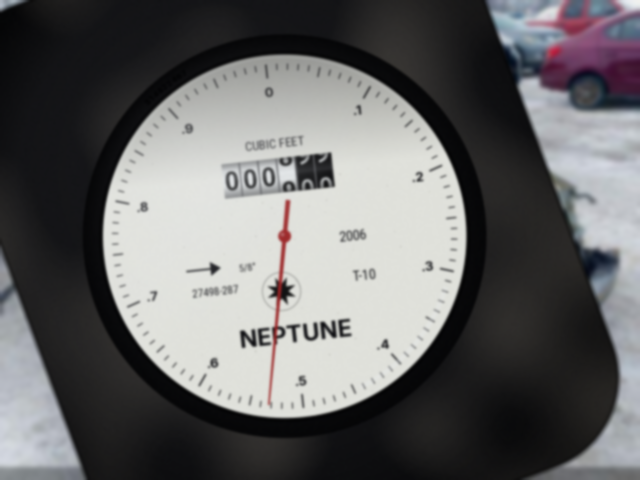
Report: 899.53; ft³
